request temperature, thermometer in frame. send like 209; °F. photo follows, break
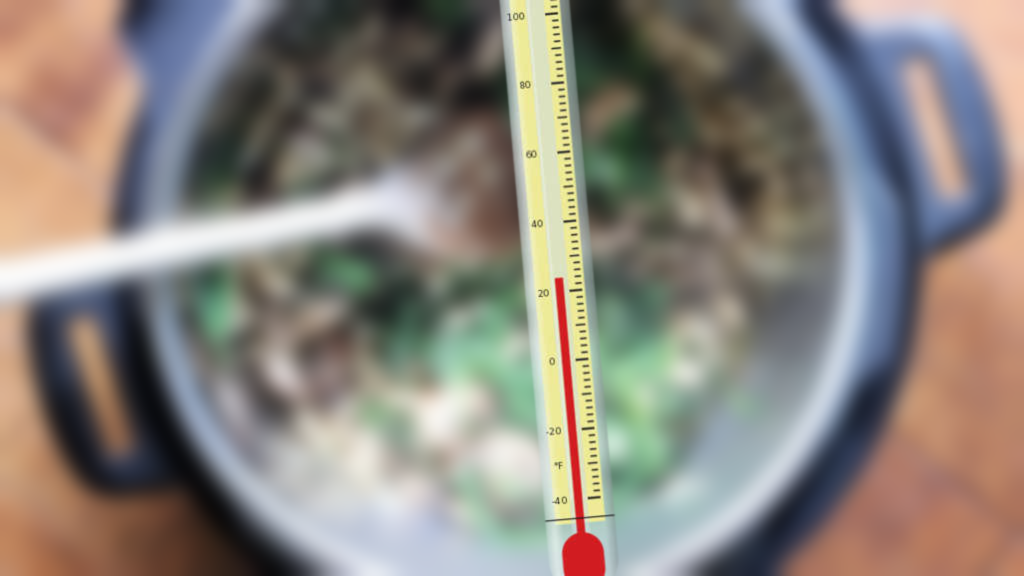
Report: 24; °F
